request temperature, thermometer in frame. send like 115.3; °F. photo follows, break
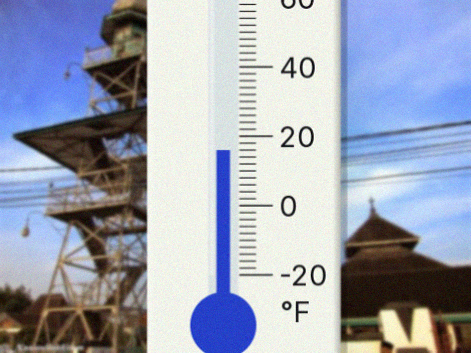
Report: 16; °F
